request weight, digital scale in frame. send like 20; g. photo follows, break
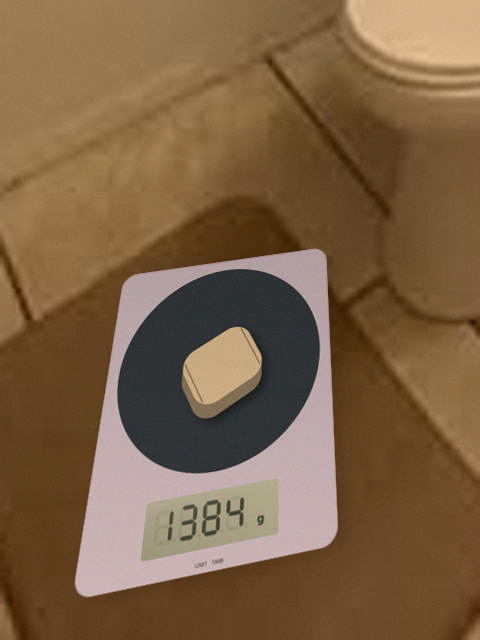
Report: 1384; g
